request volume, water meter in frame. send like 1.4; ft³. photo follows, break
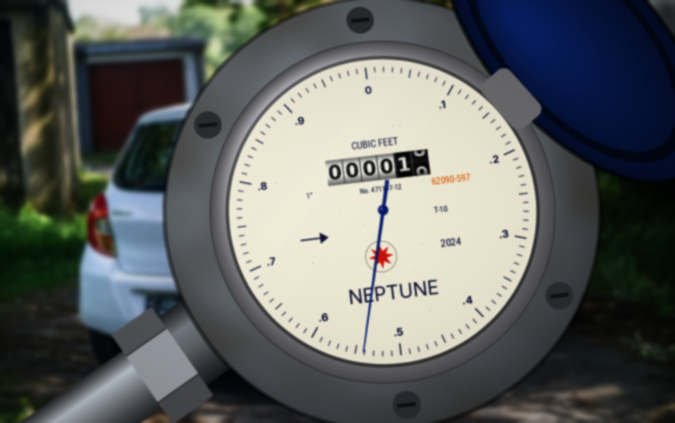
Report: 18.54; ft³
